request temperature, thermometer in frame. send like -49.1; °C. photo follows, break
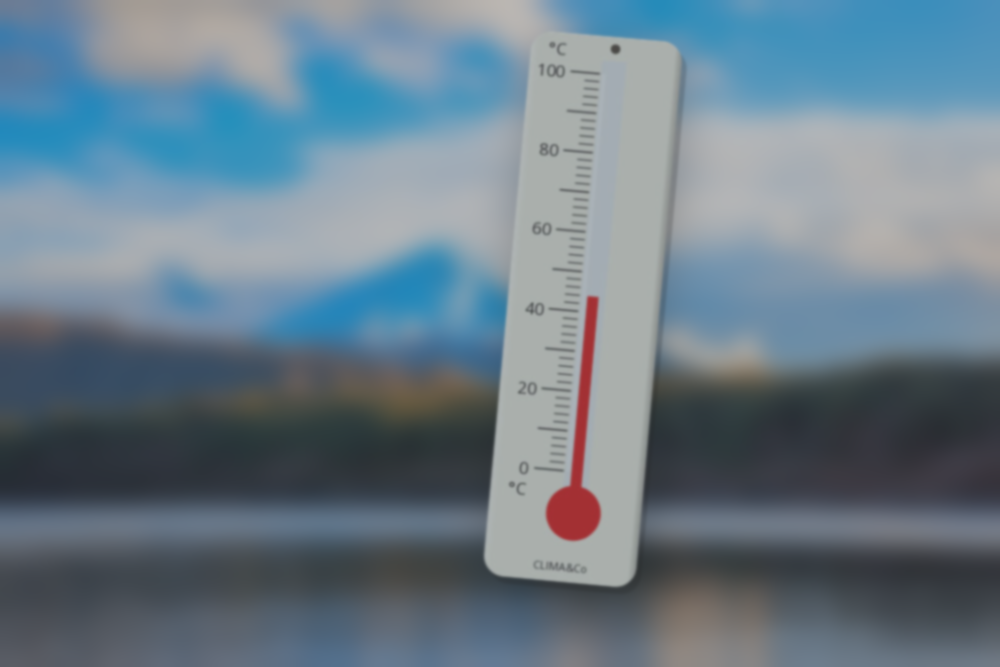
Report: 44; °C
